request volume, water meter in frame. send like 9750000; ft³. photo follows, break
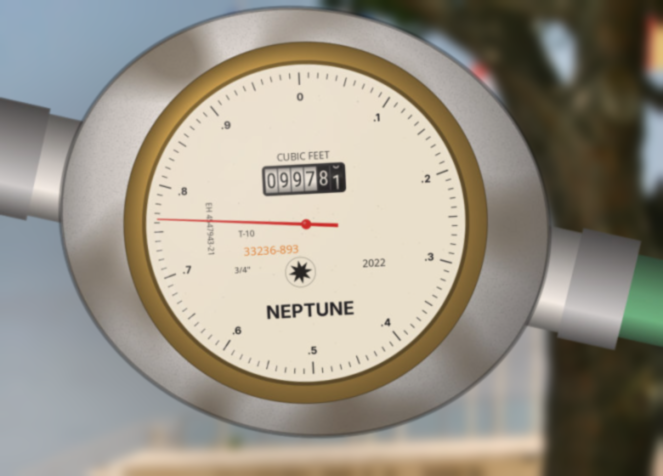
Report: 99780.76; ft³
